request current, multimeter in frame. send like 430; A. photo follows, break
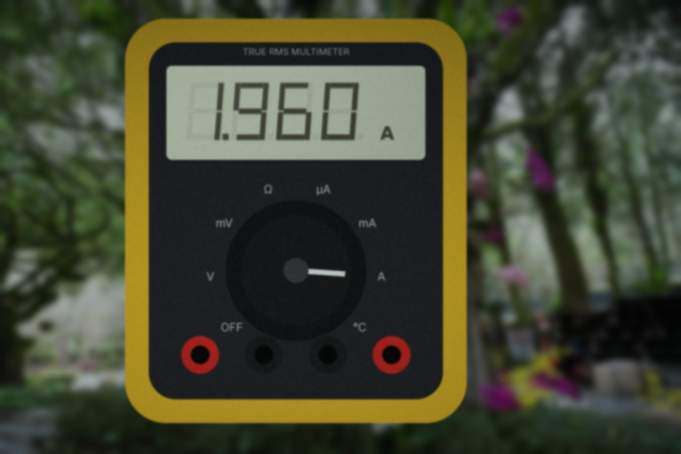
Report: 1.960; A
